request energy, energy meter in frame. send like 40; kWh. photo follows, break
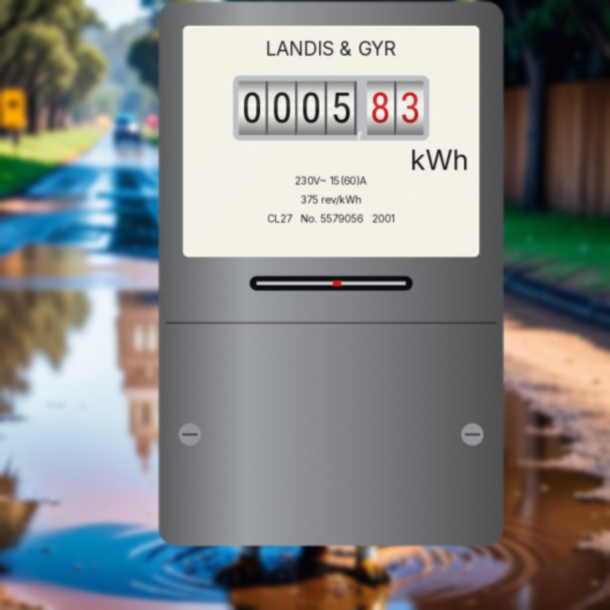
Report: 5.83; kWh
